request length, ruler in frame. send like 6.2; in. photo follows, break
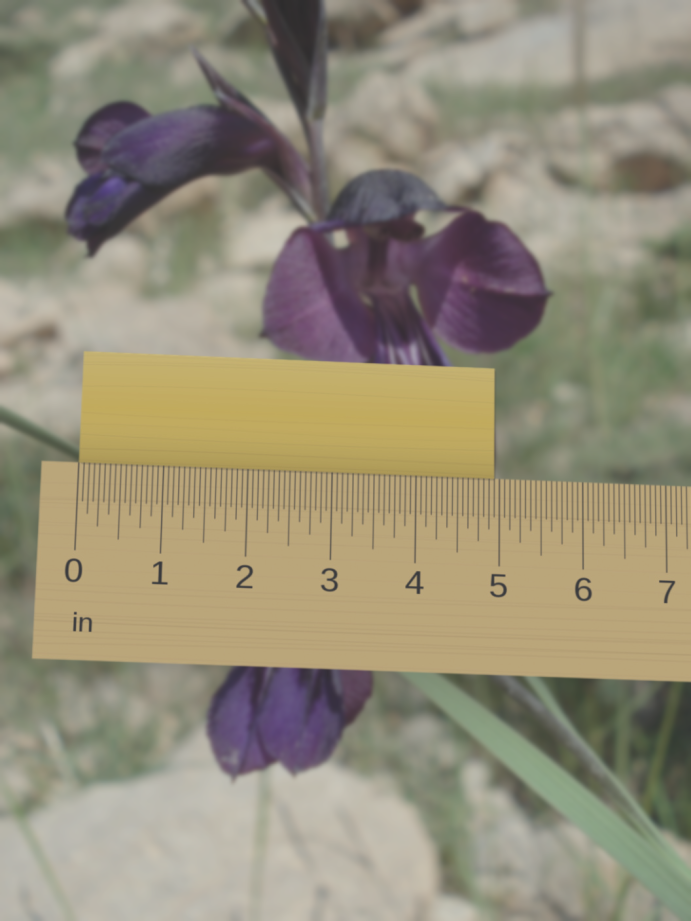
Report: 4.9375; in
